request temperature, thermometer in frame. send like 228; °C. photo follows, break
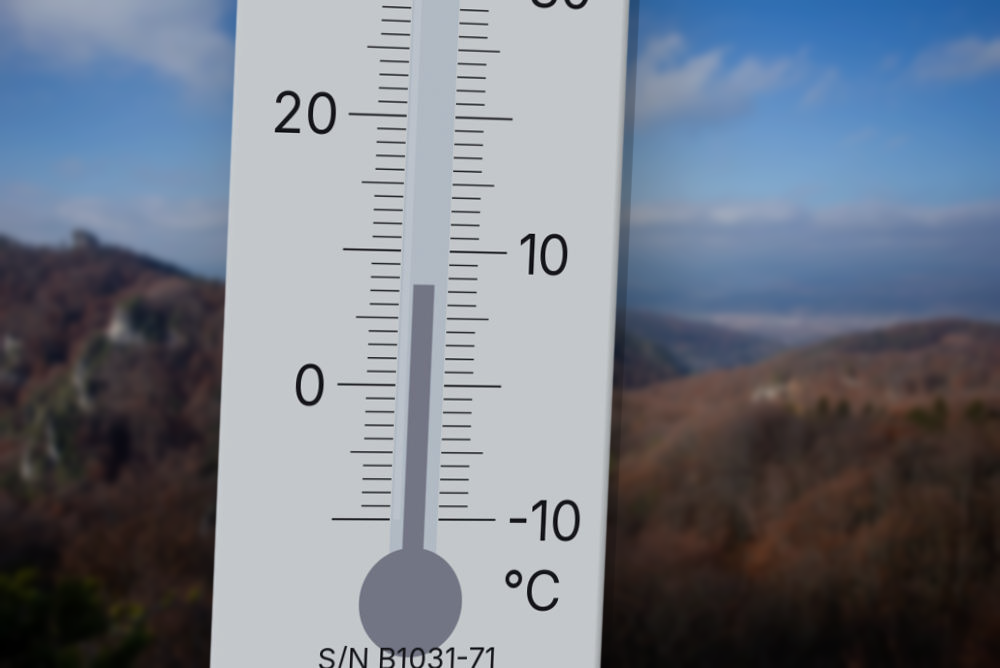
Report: 7.5; °C
